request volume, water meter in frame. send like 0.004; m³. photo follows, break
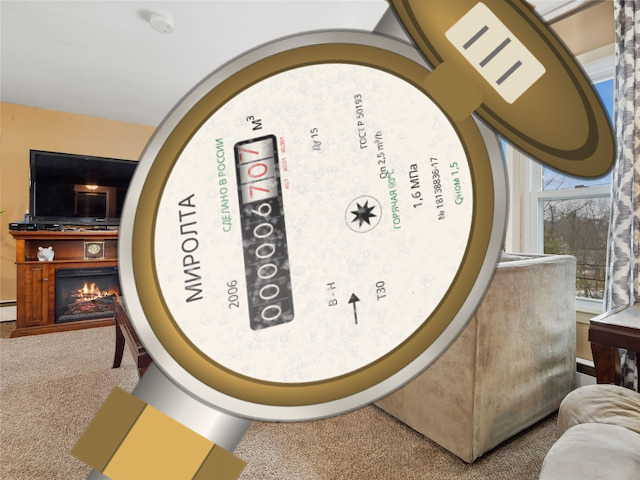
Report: 6.707; m³
